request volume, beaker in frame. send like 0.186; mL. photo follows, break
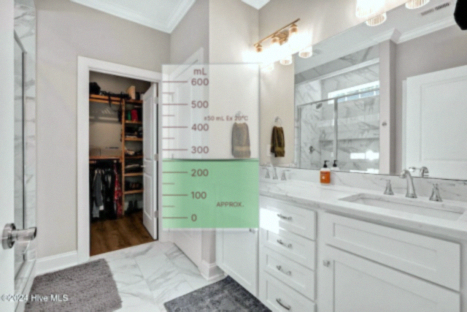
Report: 250; mL
